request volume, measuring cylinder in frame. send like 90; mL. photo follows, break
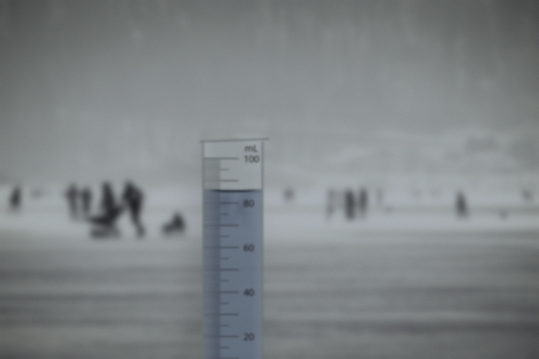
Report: 85; mL
